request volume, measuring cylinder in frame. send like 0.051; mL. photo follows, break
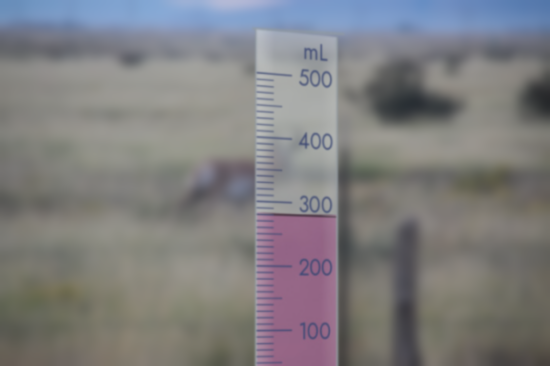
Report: 280; mL
